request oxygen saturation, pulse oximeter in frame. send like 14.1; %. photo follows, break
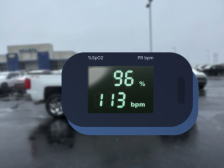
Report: 96; %
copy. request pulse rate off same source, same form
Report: 113; bpm
